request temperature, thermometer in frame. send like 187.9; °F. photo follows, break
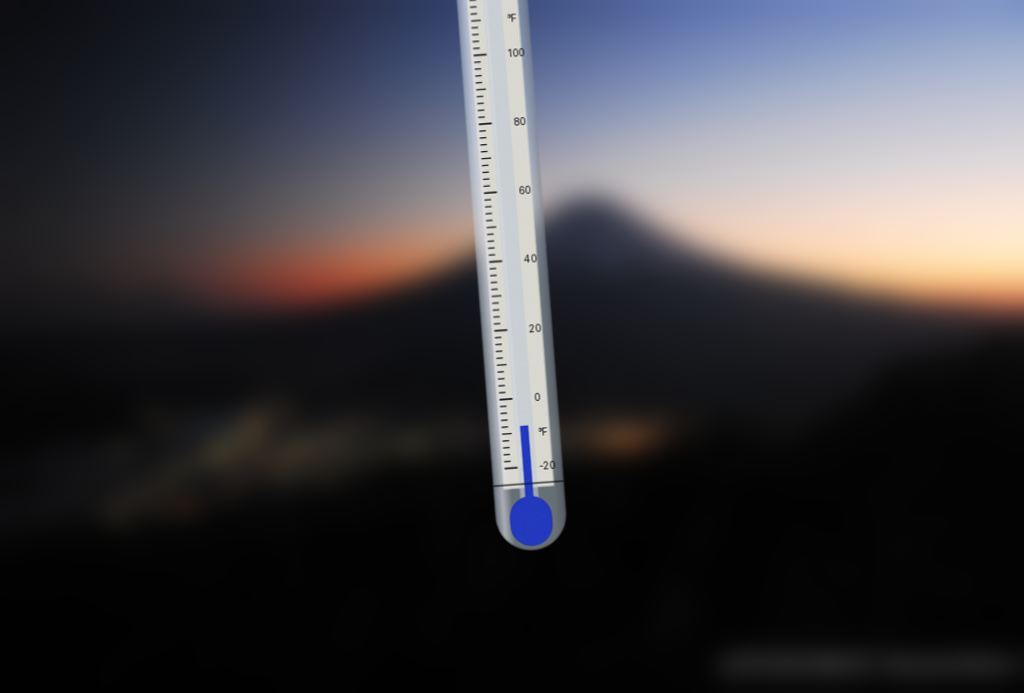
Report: -8; °F
